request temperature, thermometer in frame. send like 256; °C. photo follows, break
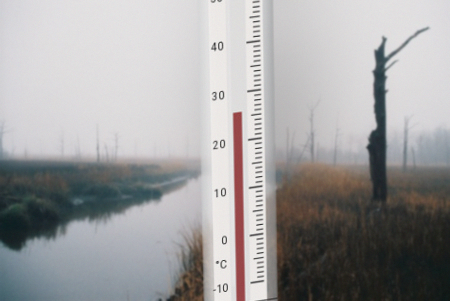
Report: 26; °C
